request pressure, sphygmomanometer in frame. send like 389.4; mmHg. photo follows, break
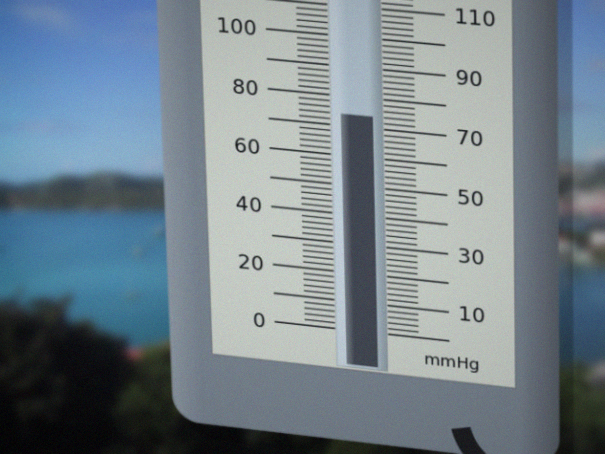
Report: 74; mmHg
